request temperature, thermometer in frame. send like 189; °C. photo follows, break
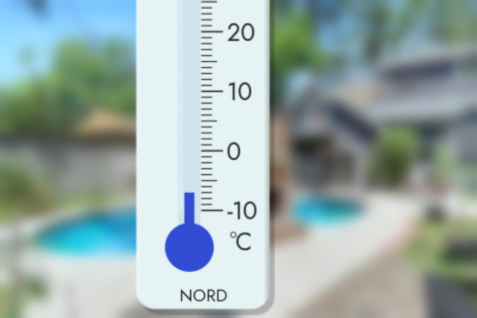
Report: -7; °C
